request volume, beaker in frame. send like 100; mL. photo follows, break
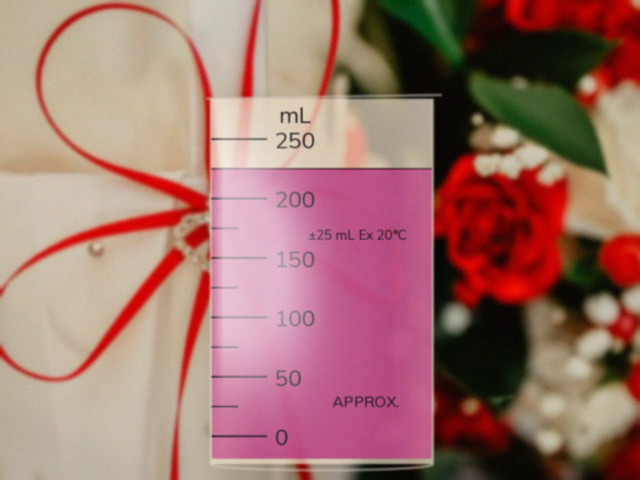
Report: 225; mL
